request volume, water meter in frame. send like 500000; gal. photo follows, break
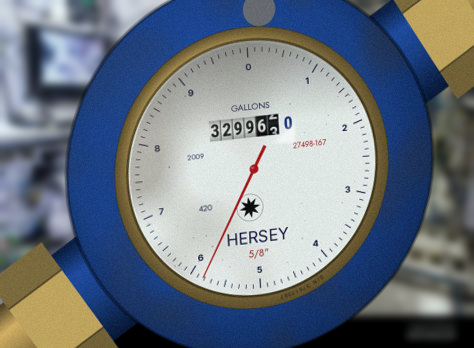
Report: 3299625.8; gal
